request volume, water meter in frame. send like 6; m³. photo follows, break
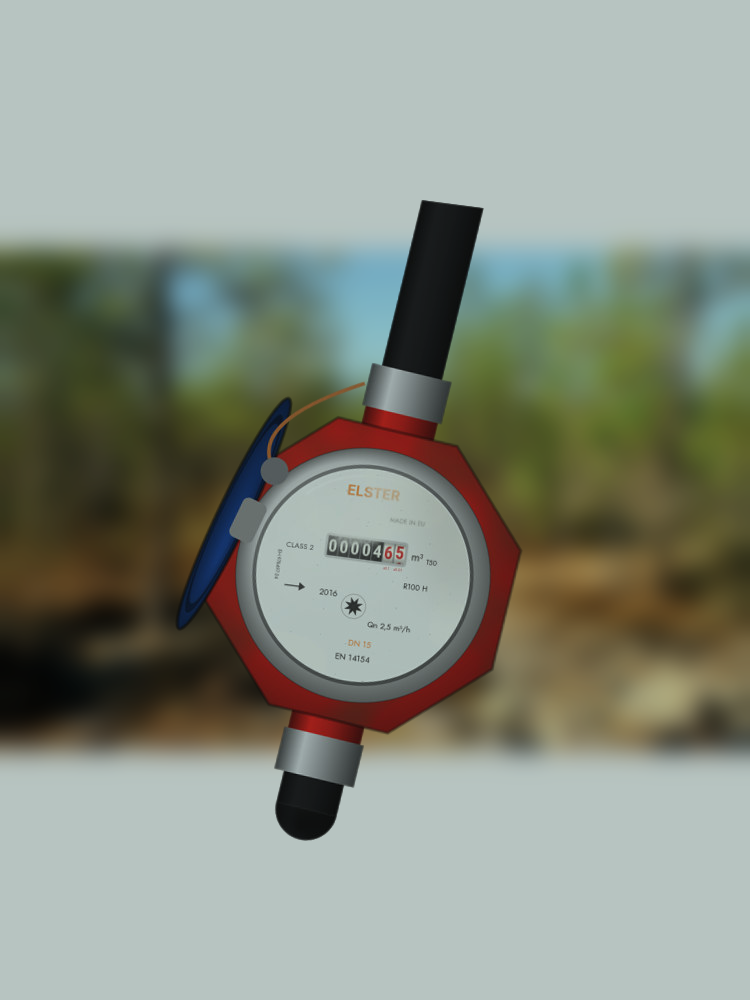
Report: 4.65; m³
